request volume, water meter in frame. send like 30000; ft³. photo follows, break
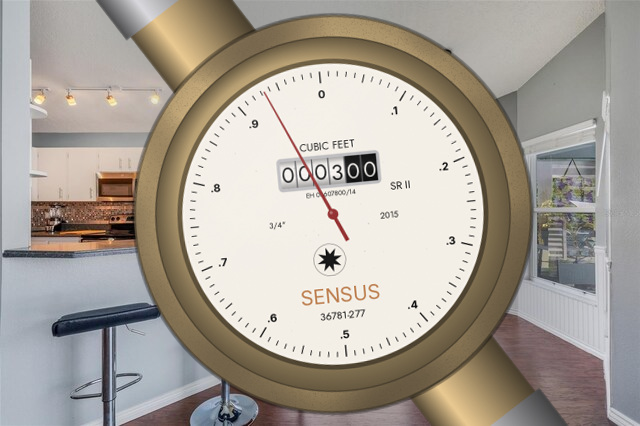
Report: 299.93; ft³
